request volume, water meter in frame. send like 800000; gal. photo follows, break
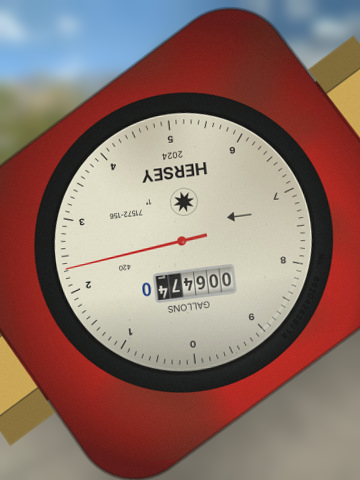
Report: 64742.3; gal
